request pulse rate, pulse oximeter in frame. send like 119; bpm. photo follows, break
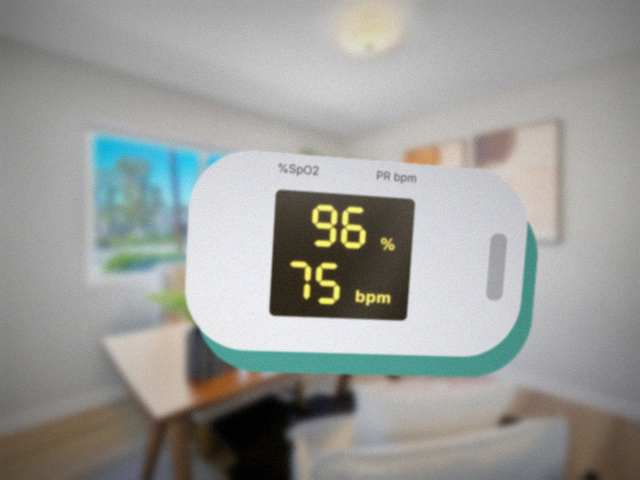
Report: 75; bpm
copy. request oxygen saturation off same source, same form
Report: 96; %
